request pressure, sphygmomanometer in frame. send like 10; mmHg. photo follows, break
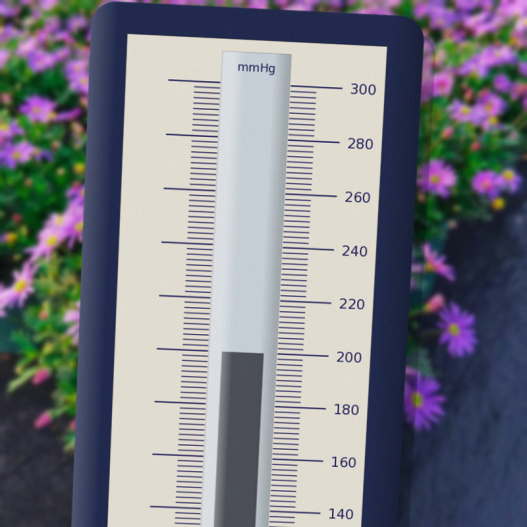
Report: 200; mmHg
